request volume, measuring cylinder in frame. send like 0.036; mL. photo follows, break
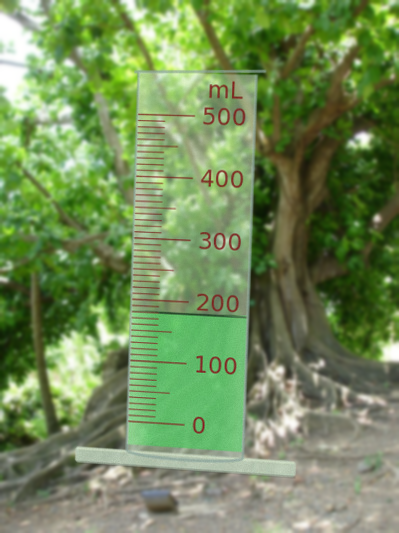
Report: 180; mL
